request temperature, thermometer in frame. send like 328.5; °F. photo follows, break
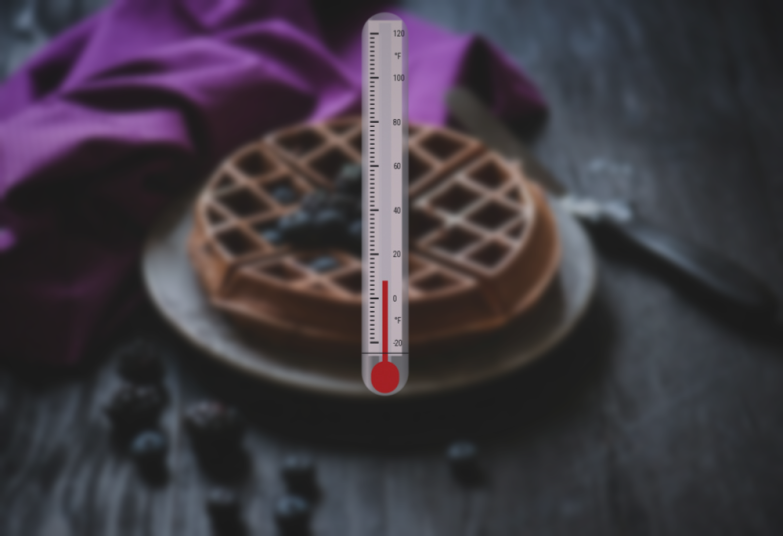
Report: 8; °F
